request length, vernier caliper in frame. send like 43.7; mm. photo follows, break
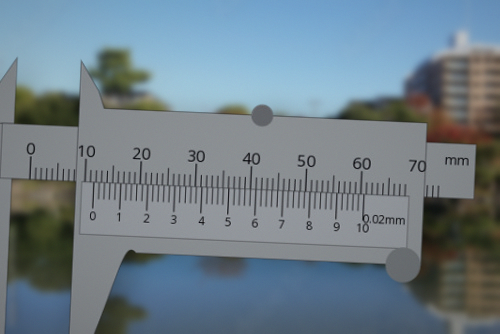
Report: 11.6; mm
